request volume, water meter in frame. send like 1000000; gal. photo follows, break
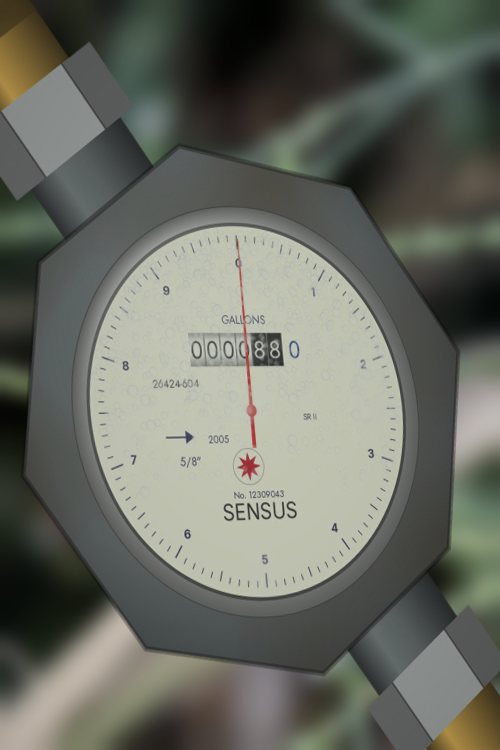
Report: 880.0; gal
